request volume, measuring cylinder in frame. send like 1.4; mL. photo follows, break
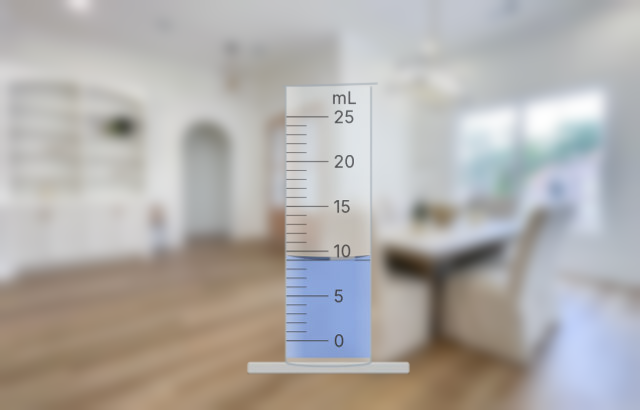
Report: 9; mL
